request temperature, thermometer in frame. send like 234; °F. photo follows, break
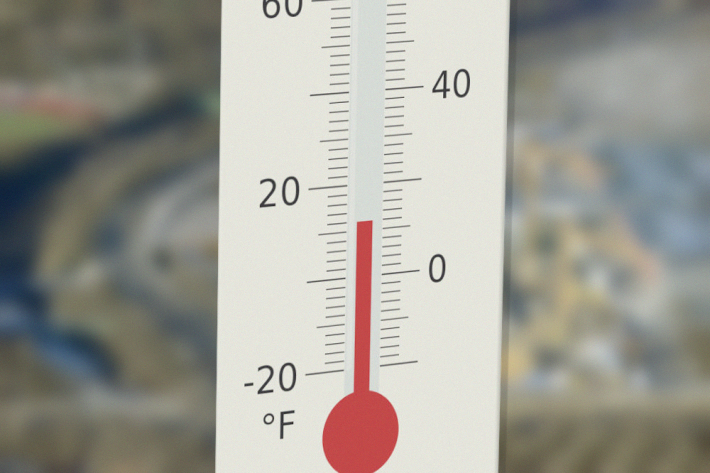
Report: 12; °F
